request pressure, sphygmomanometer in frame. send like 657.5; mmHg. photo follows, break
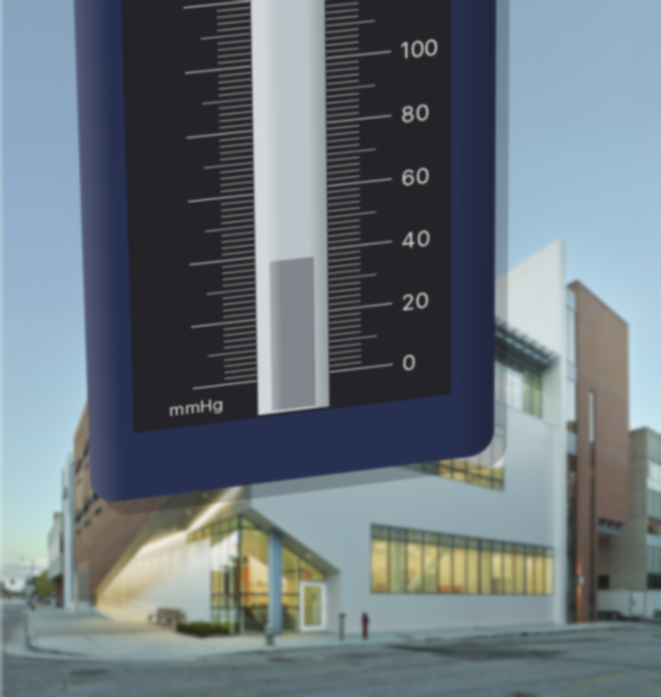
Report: 38; mmHg
